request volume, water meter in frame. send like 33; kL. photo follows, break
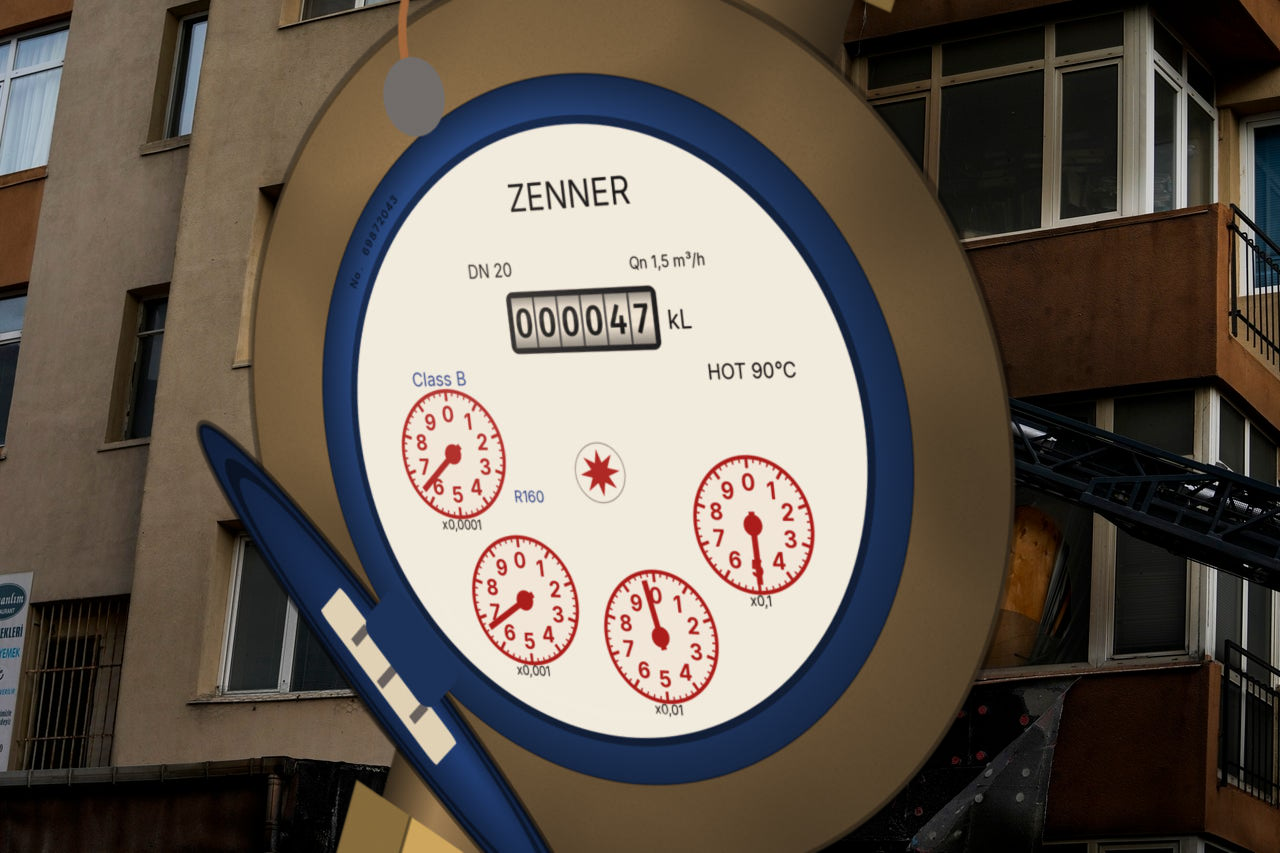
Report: 47.4966; kL
